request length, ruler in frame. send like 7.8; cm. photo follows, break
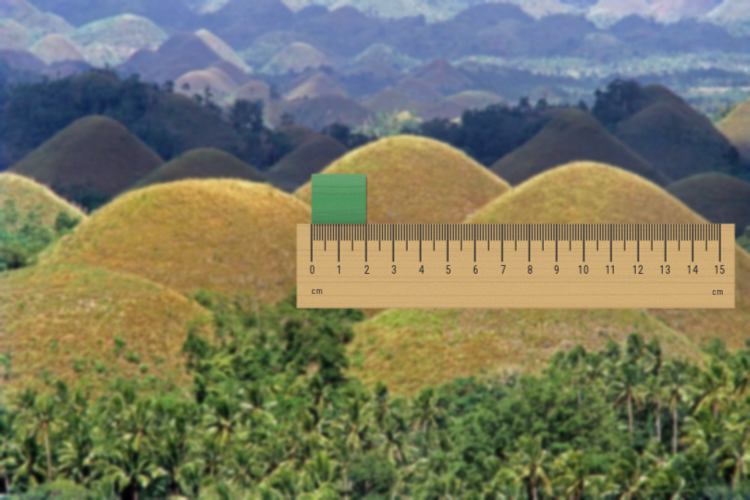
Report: 2; cm
